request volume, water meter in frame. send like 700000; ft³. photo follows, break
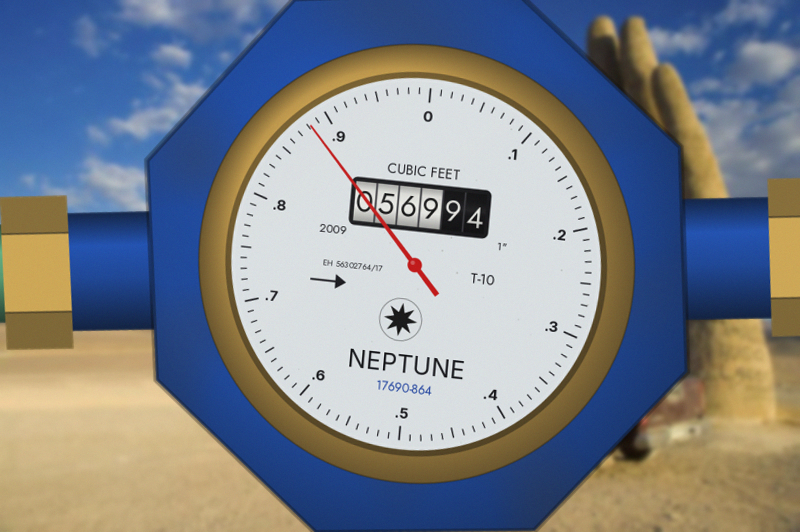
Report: 56993.88; ft³
